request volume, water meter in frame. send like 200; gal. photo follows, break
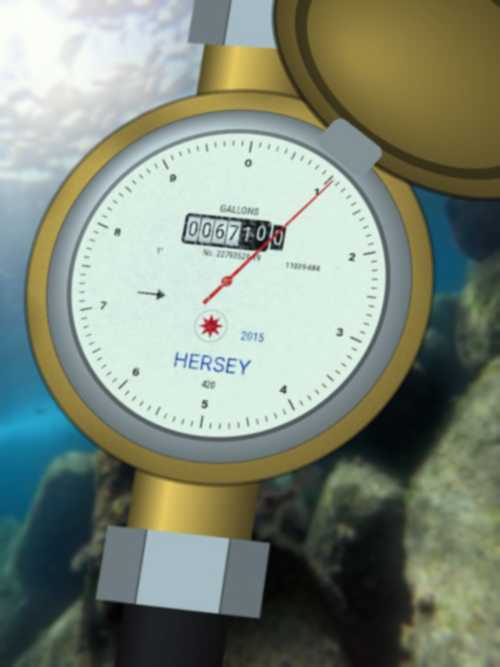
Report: 67101.0; gal
